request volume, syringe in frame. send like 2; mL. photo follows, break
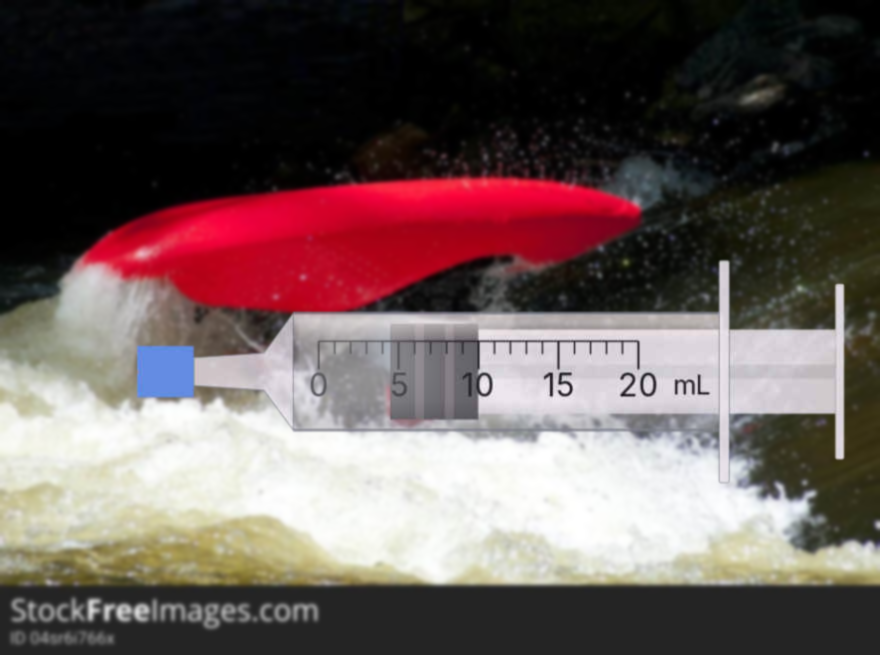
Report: 4.5; mL
